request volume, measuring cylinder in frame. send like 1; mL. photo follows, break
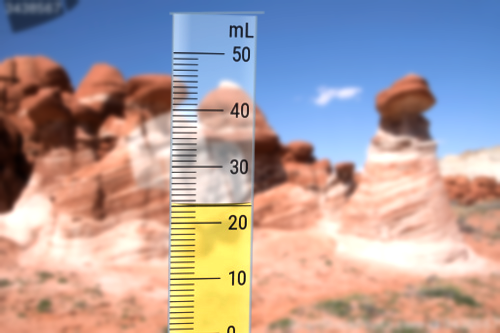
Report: 23; mL
